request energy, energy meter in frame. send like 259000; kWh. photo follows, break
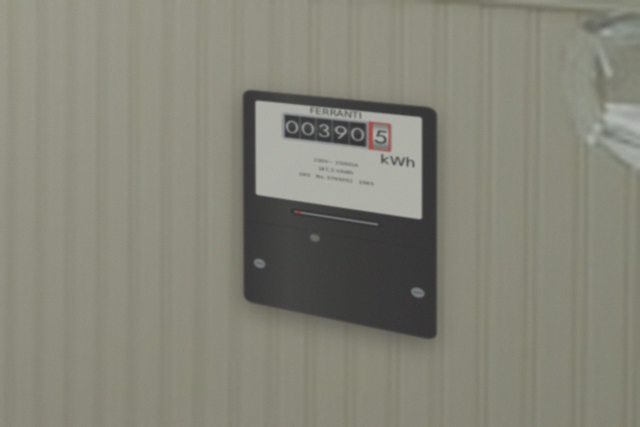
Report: 390.5; kWh
